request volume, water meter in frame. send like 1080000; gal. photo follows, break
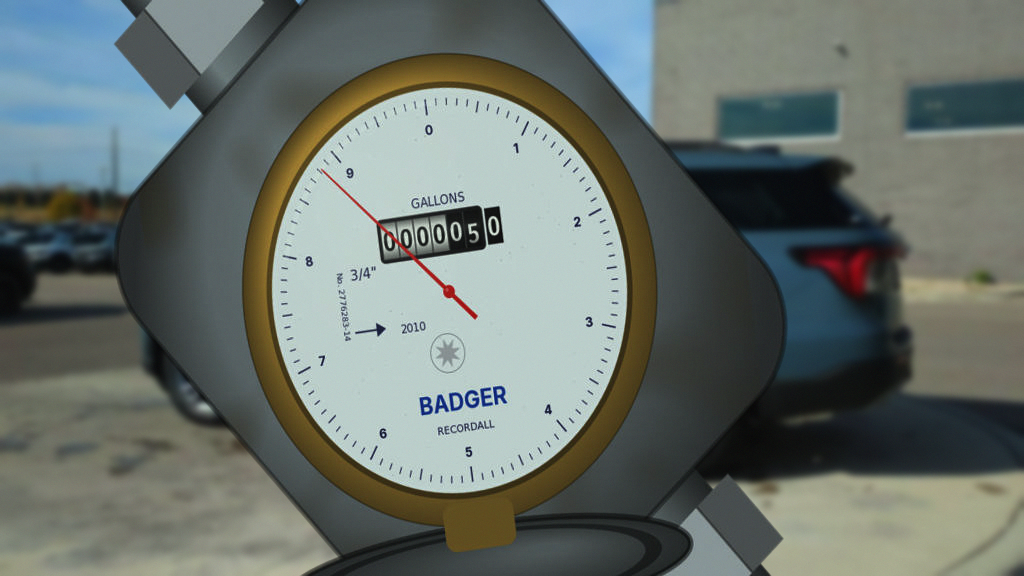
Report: 48.8; gal
